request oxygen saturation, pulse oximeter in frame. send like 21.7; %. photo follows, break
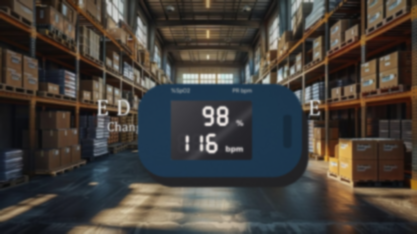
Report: 98; %
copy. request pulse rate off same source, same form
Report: 116; bpm
